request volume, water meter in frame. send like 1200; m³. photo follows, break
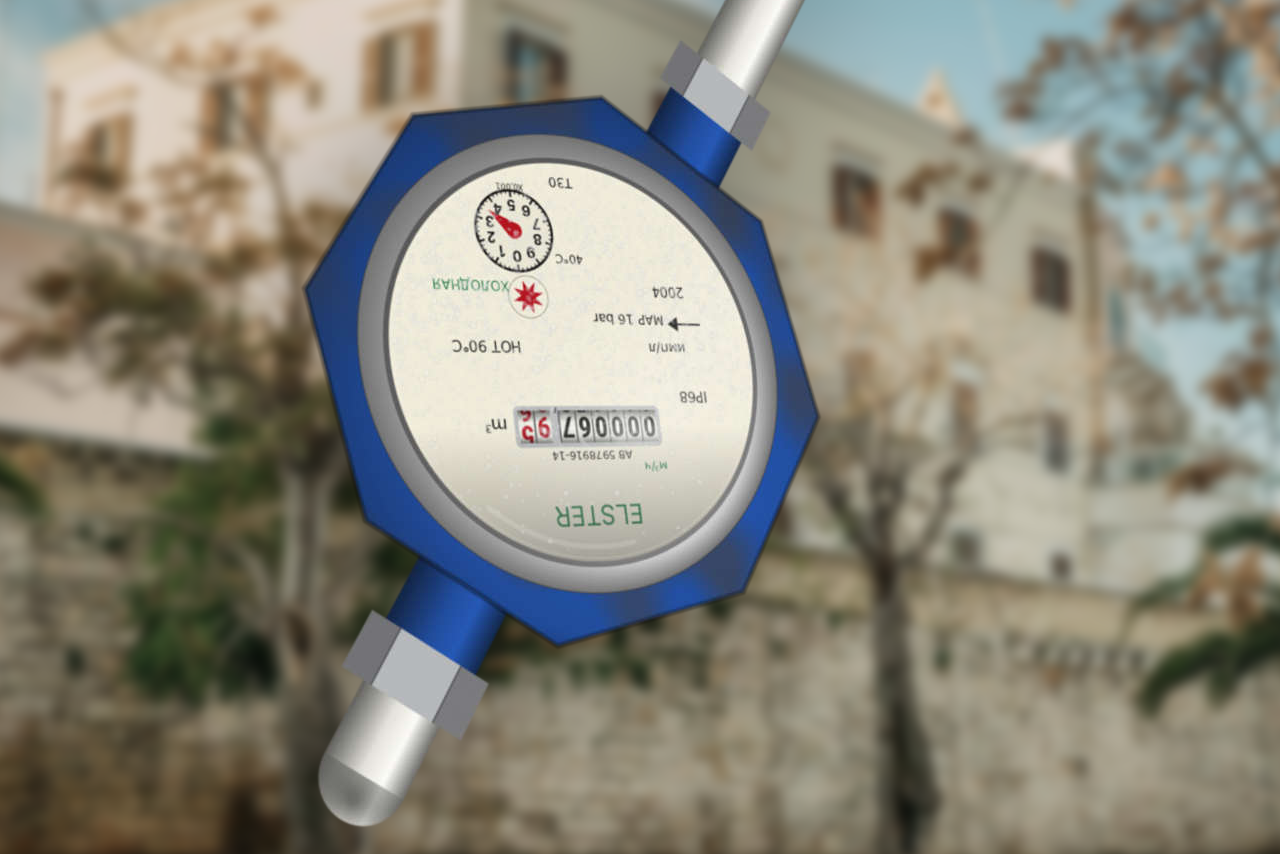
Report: 67.953; m³
